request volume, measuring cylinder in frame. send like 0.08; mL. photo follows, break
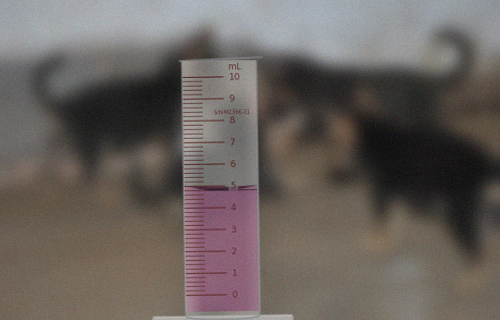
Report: 4.8; mL
